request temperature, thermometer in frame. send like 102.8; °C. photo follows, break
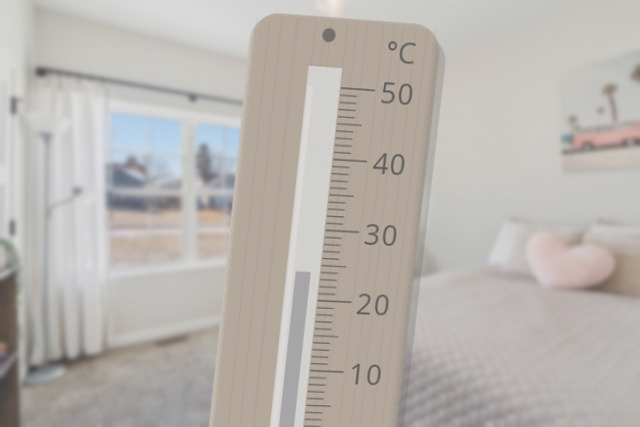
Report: 24; °C
